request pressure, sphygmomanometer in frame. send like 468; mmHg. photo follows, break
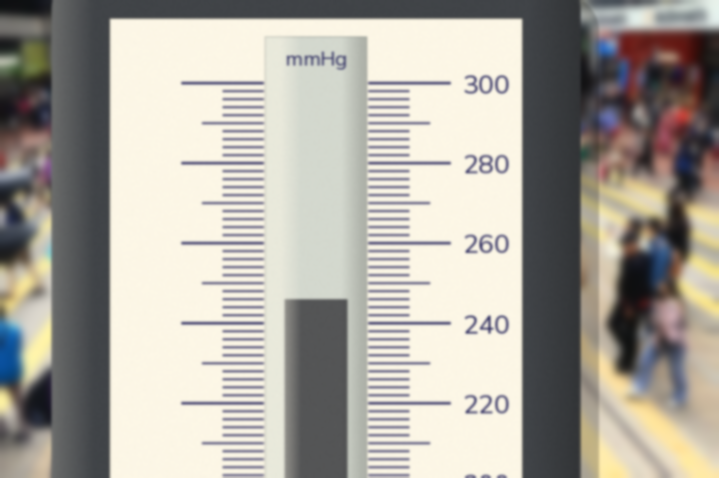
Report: 246; mmHg
